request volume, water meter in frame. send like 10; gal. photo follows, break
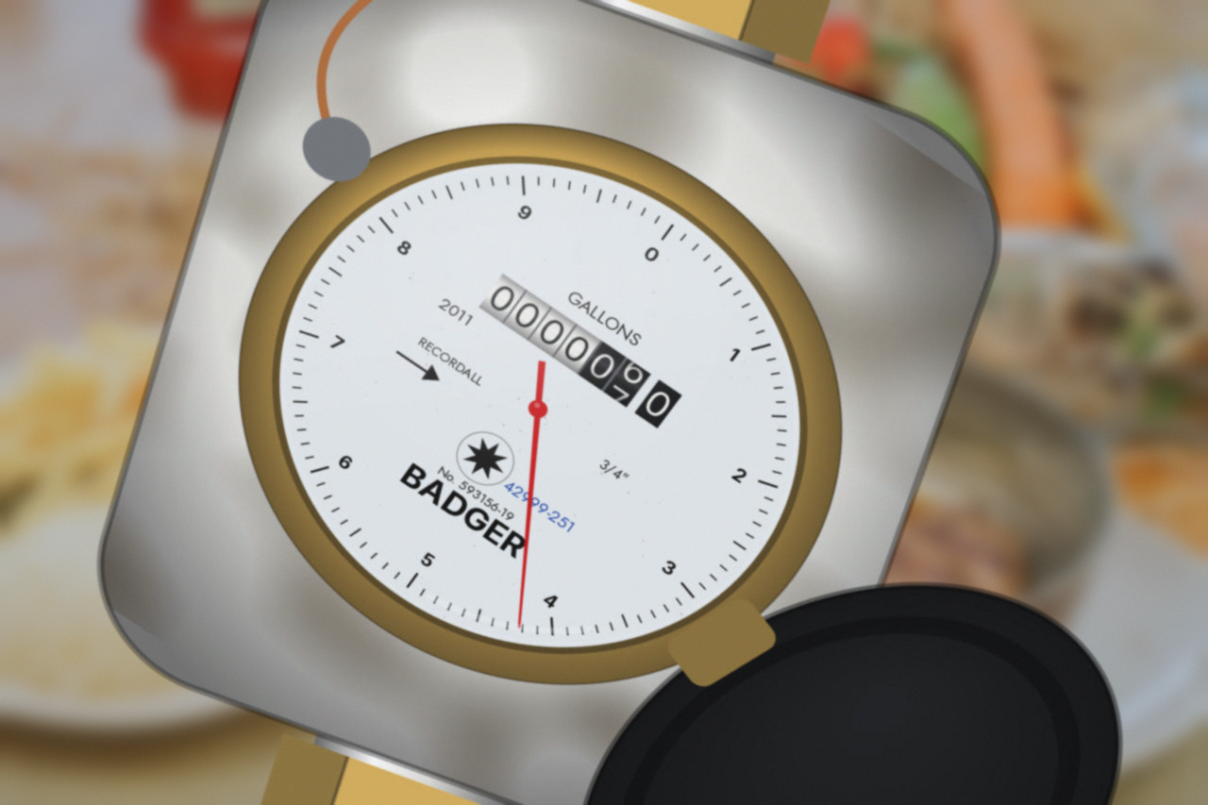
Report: 64.2; gal
